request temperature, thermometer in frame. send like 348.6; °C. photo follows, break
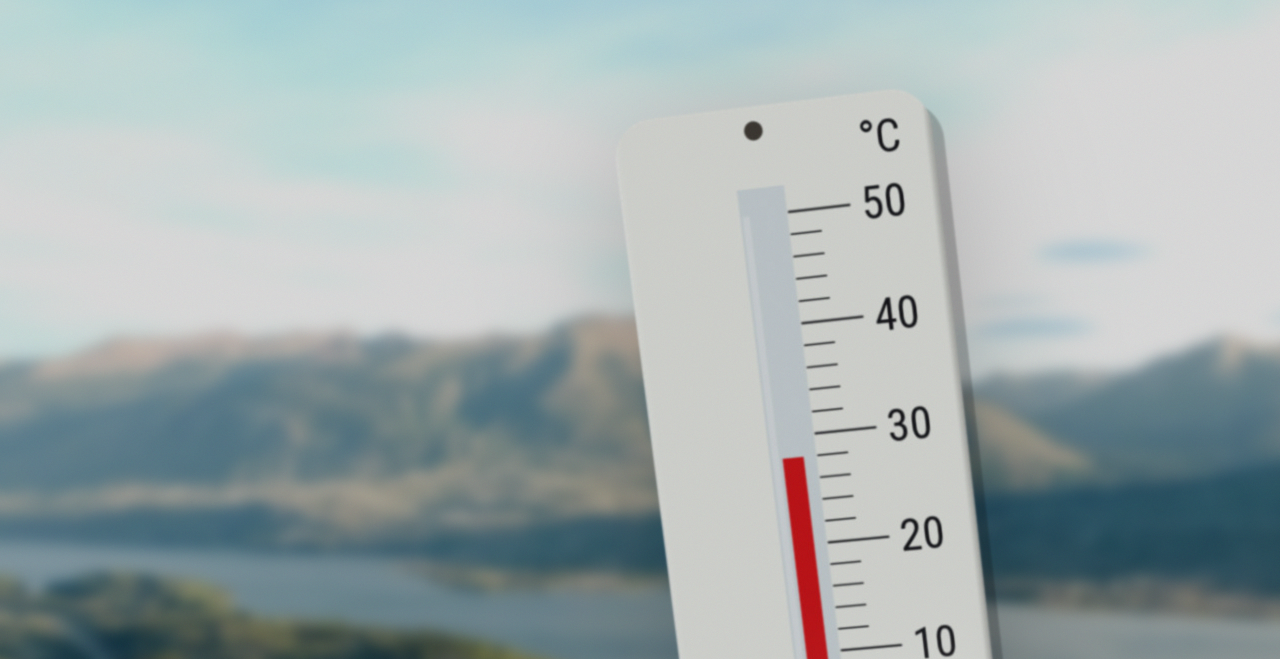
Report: 28; °C
